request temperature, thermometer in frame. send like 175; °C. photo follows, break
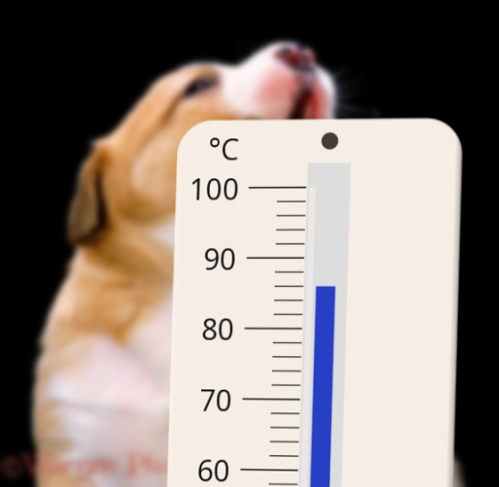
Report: 86; °C
